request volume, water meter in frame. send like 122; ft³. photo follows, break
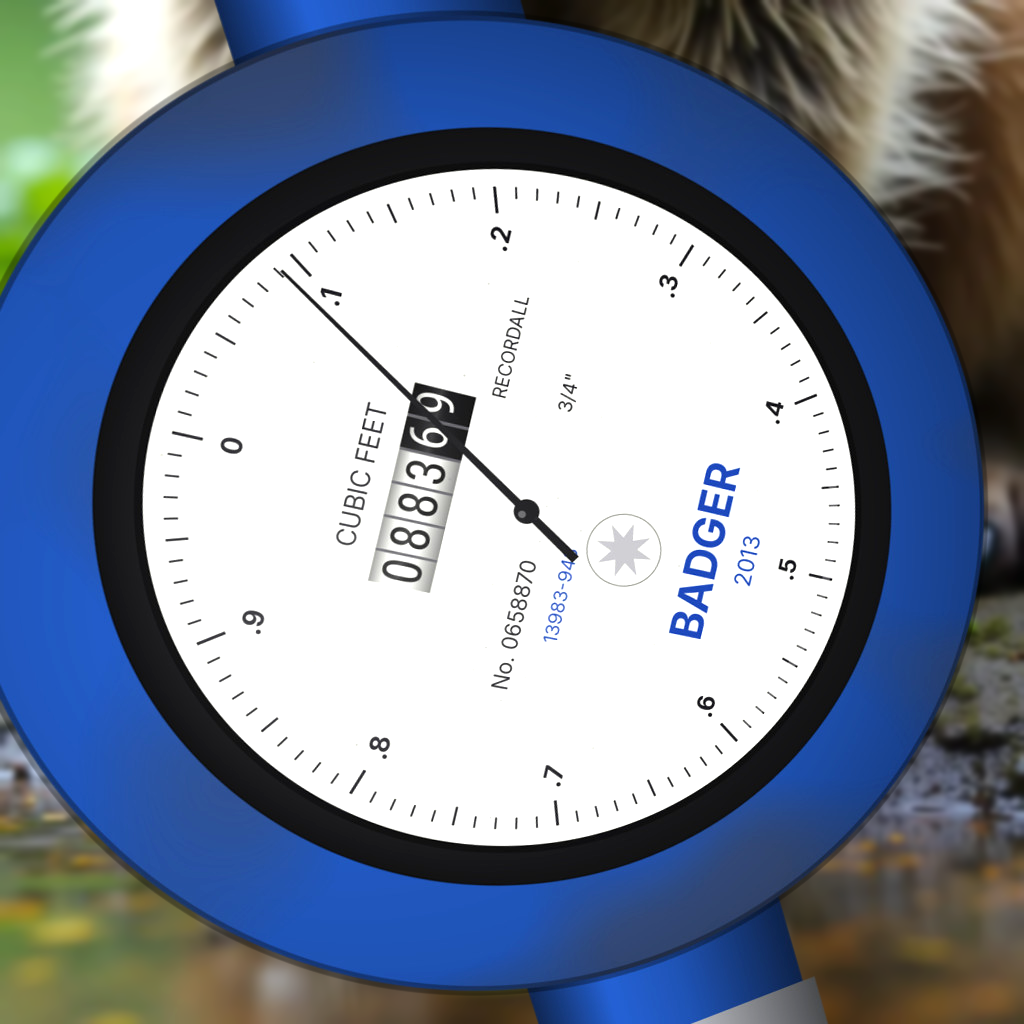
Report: 88369.09; ft³
